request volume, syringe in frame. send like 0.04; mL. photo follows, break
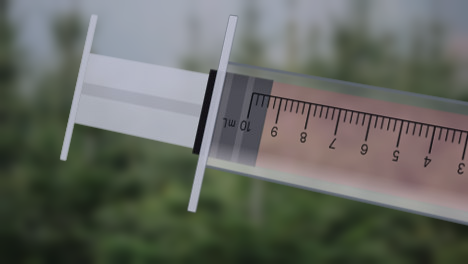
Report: 9.4; mL
